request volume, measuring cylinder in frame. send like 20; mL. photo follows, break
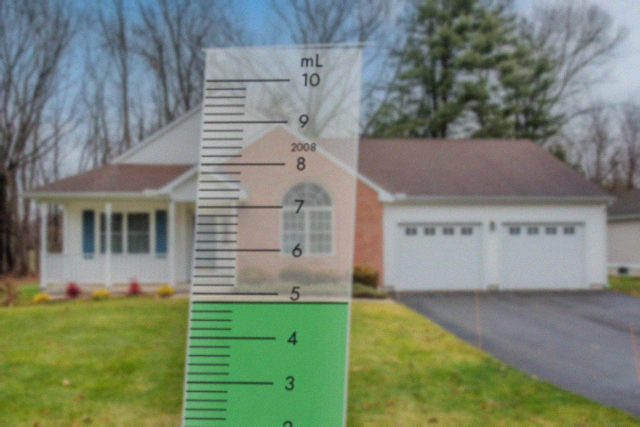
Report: 4.8; mL
